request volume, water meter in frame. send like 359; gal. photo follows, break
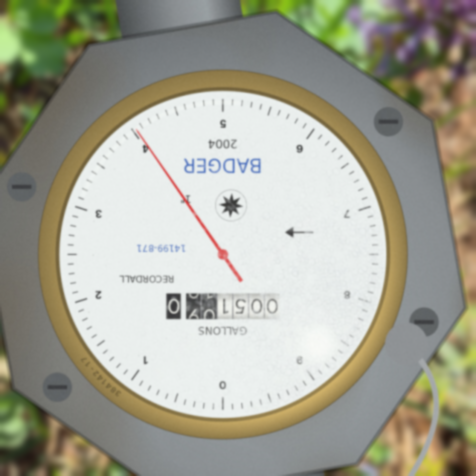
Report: 51094.0; gal
